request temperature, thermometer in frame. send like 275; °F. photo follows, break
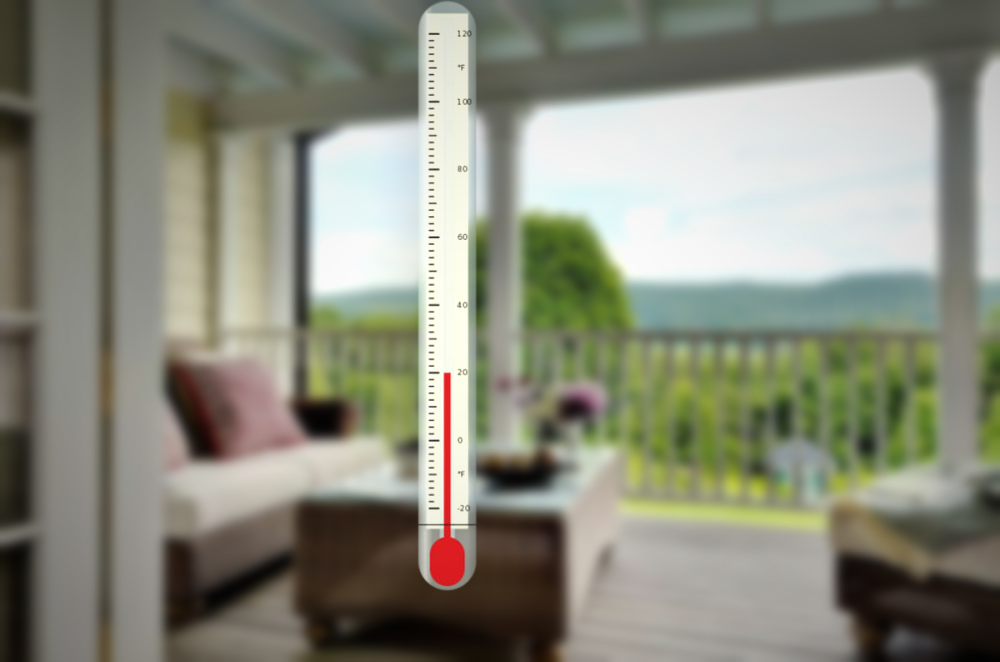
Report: 20; °F
